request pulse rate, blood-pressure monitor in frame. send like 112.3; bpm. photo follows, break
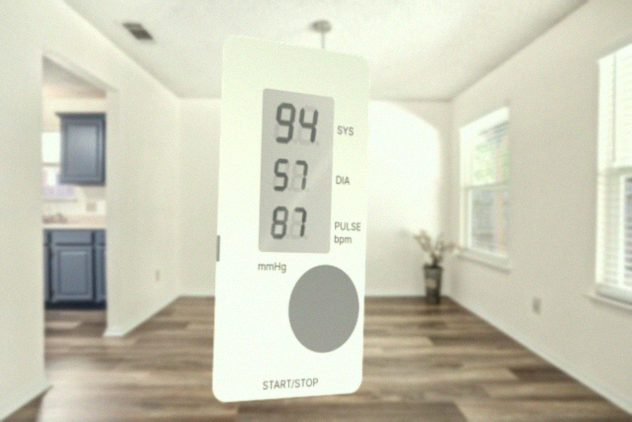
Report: 87; bpm
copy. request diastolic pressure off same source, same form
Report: 57; mmHg
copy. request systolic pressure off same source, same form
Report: 94; mmHg
